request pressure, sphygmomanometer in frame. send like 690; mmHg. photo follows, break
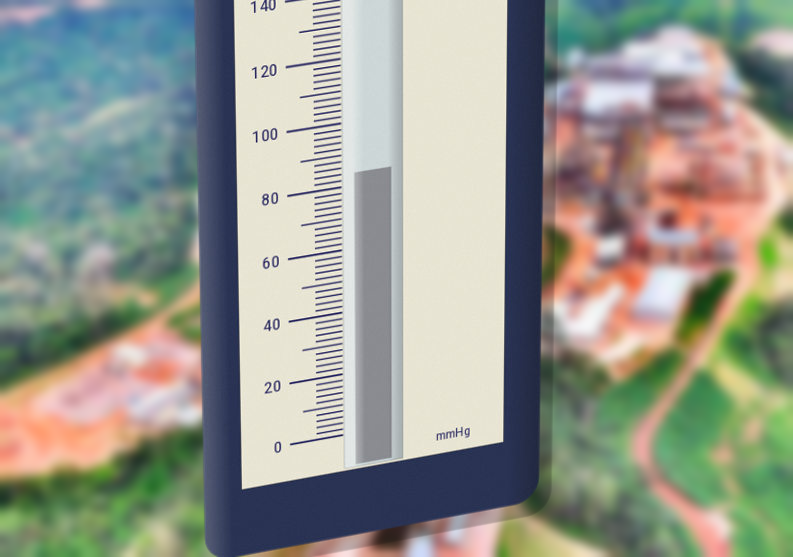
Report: 84; mmHg
